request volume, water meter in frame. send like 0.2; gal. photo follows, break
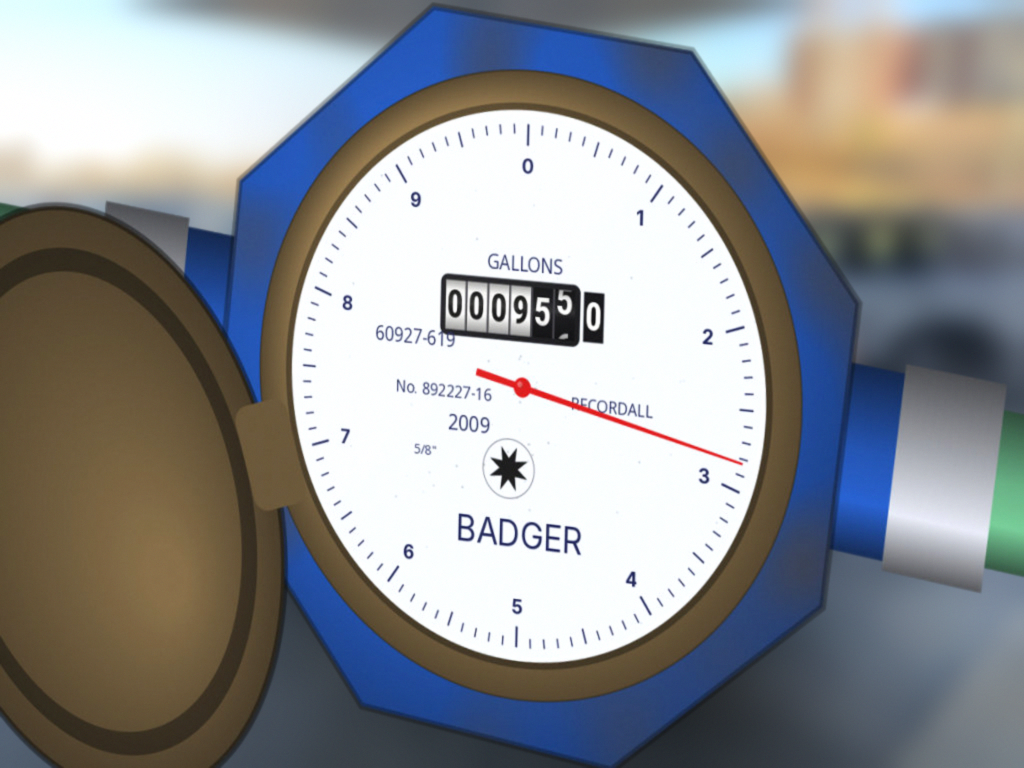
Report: 9552.8; gal
